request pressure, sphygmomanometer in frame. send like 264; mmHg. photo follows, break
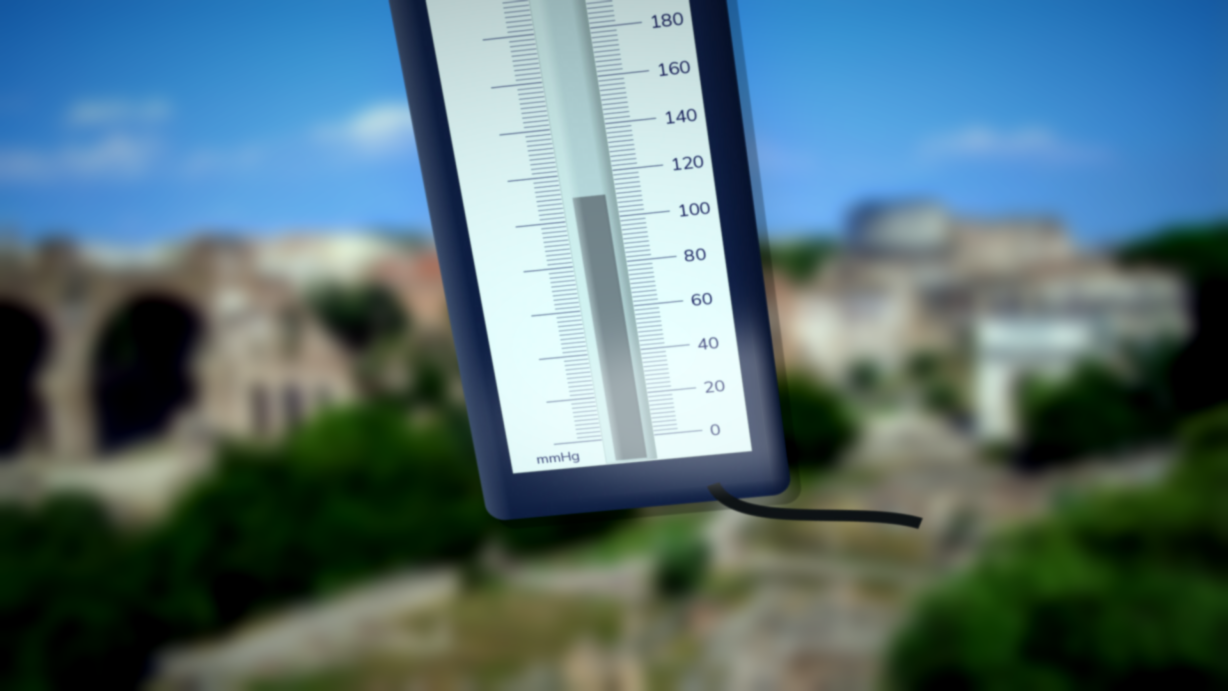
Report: 110; mmHg
